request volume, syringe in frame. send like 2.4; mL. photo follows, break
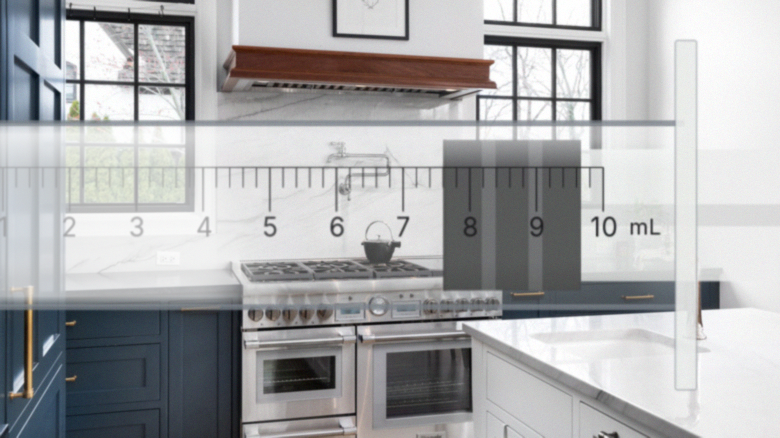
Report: 7.6; mL
